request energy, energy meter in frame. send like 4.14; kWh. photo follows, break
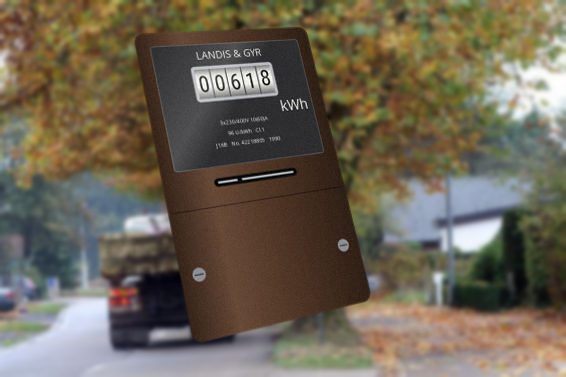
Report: 618; kWh
